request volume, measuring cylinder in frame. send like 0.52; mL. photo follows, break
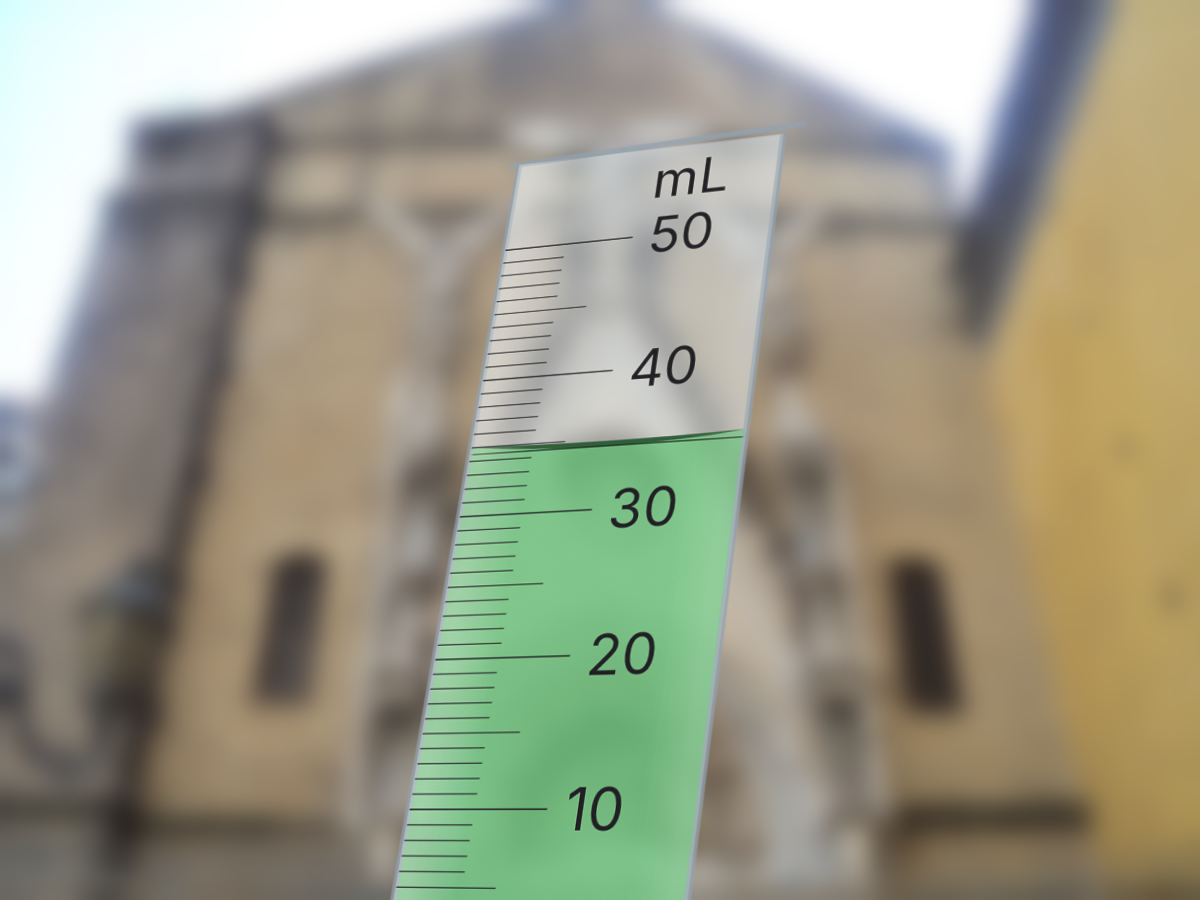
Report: 34.5; mL
